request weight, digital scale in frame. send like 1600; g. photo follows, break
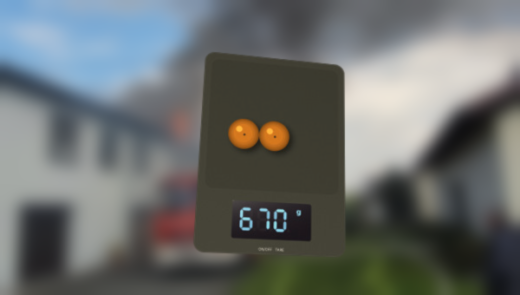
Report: 670; g
